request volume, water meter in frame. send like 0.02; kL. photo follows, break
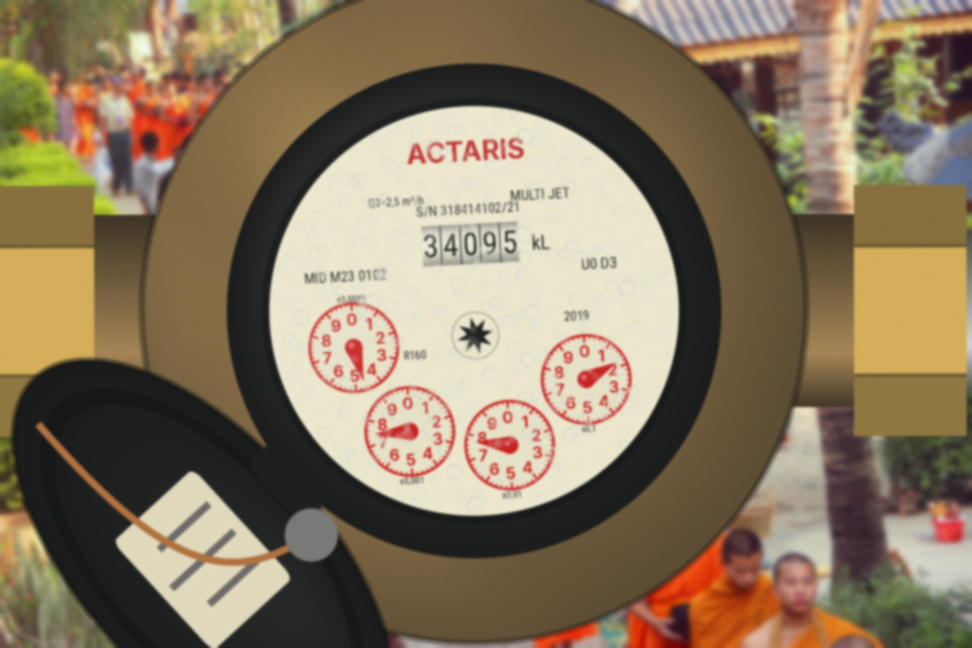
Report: 34095.1774; kL
